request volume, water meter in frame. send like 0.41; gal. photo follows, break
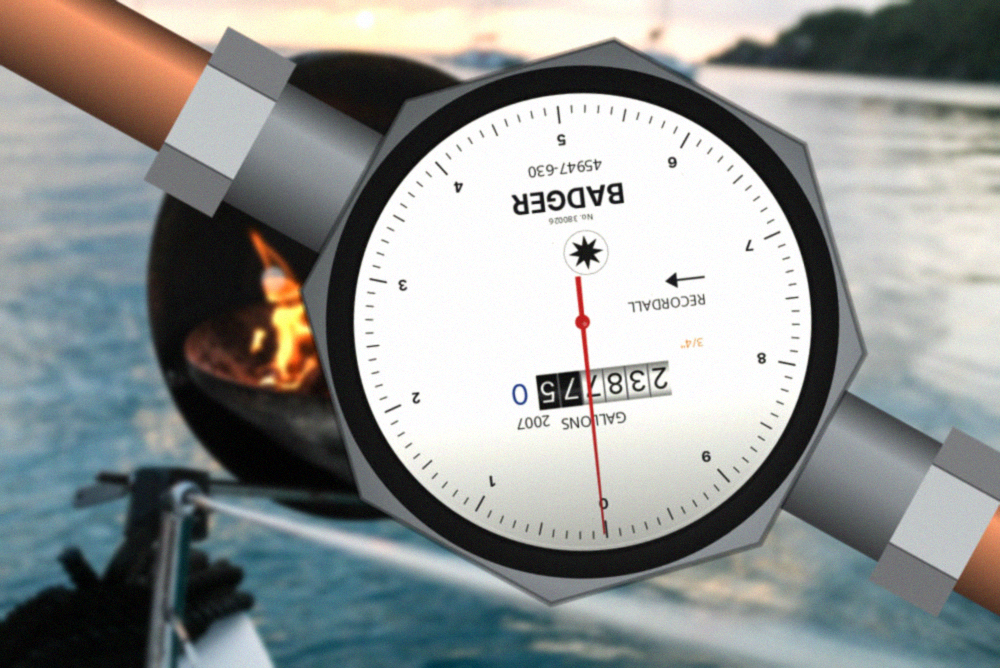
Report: 2387750.0; gal
